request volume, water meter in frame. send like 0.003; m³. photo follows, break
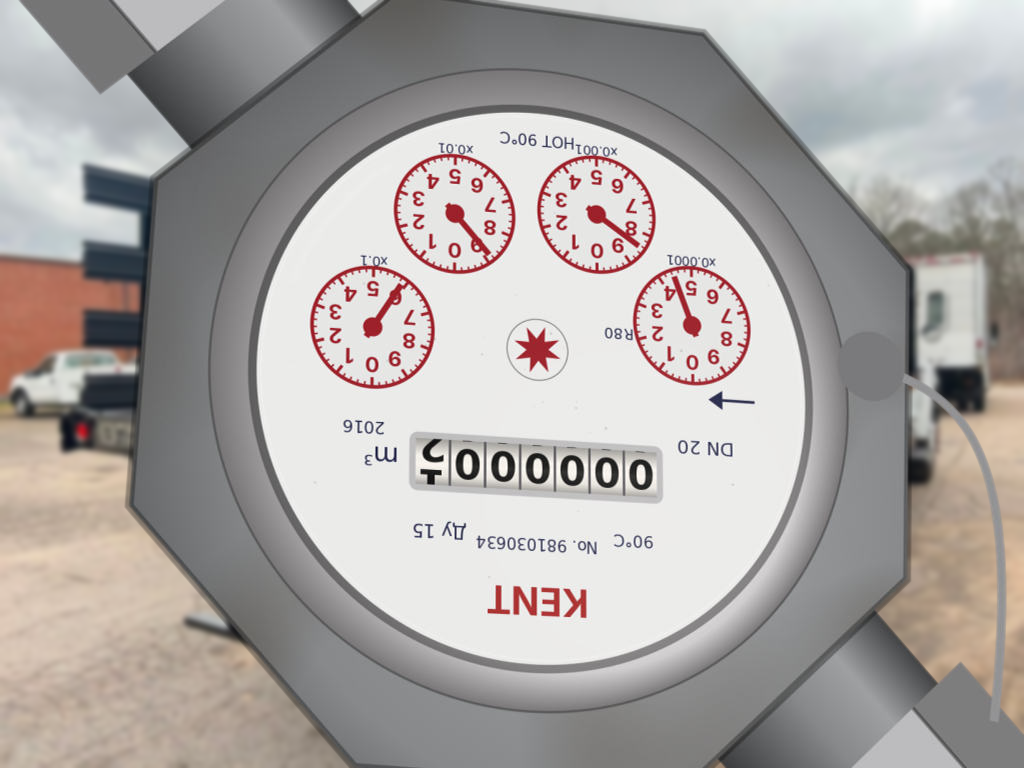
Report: 1.5884; m³
